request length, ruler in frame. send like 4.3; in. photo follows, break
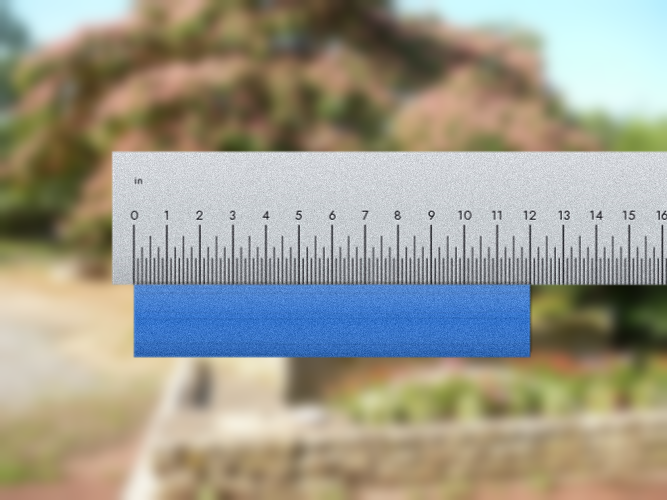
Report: 12; in
